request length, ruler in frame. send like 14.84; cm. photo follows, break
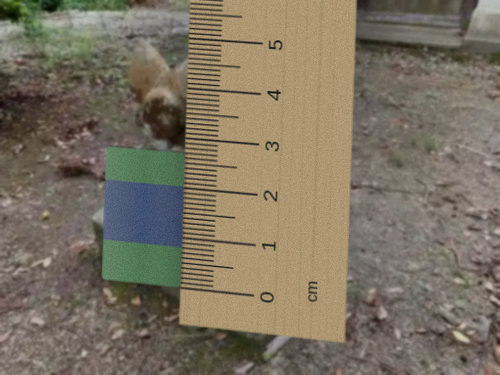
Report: 2.7; cm
